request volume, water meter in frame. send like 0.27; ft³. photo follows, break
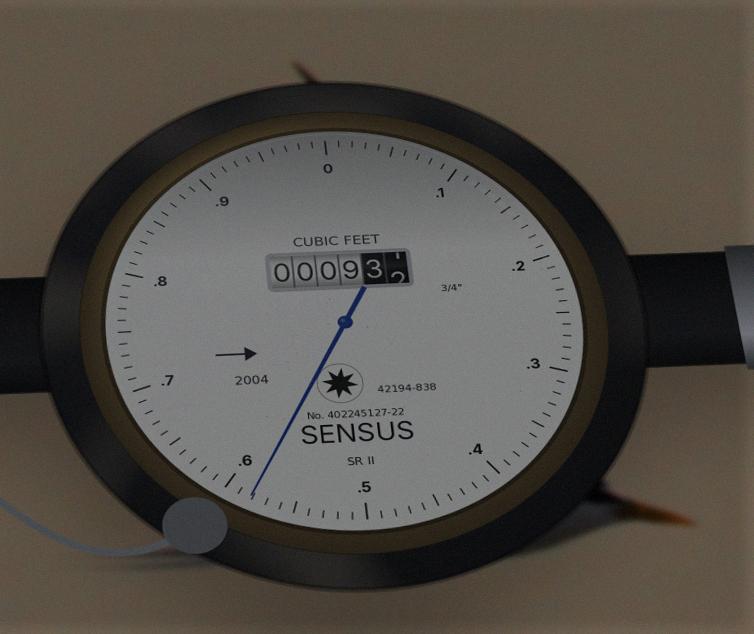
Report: 931.58; ft³
